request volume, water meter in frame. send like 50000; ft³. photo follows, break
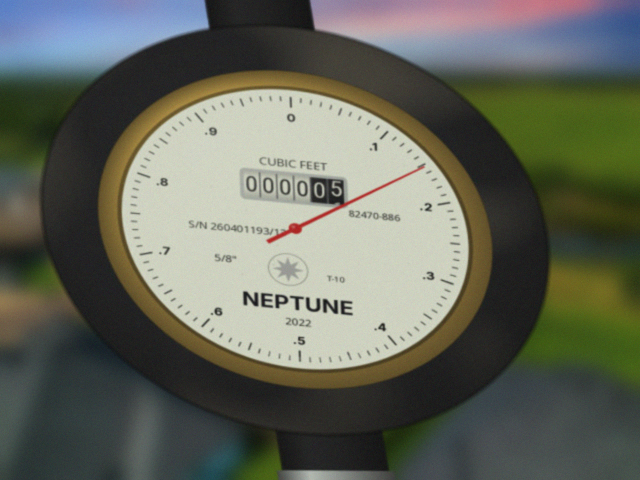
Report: 5.15; ft³
